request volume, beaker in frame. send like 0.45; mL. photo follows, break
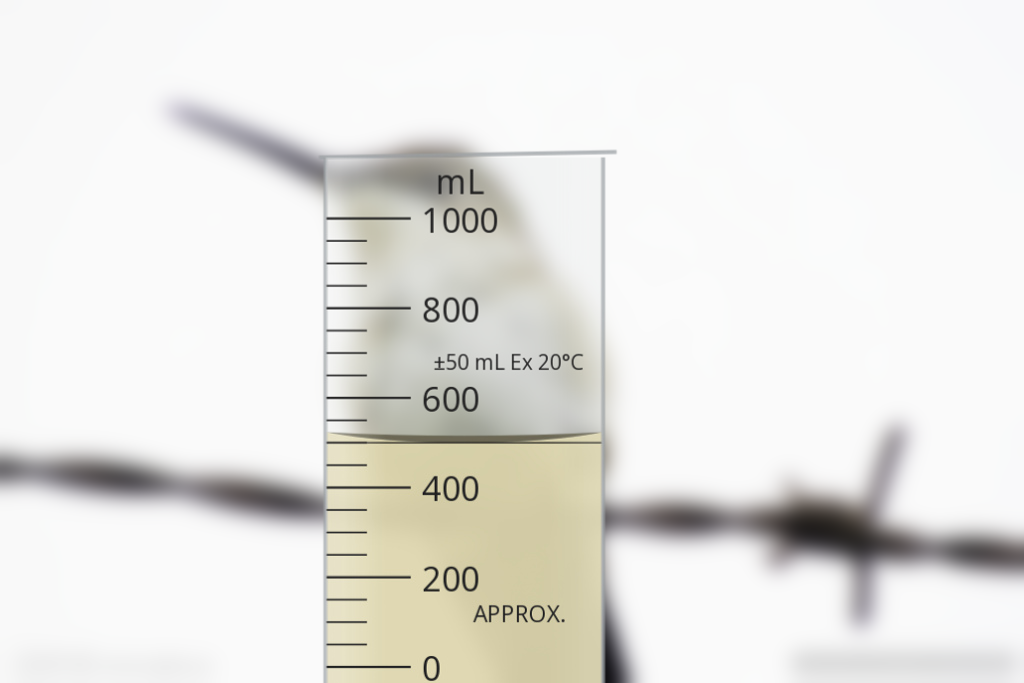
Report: 500; mL
